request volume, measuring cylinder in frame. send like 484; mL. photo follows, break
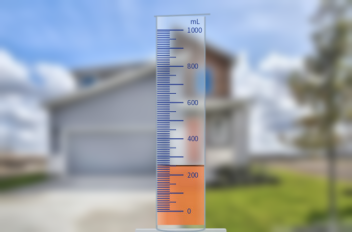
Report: 250; mL
